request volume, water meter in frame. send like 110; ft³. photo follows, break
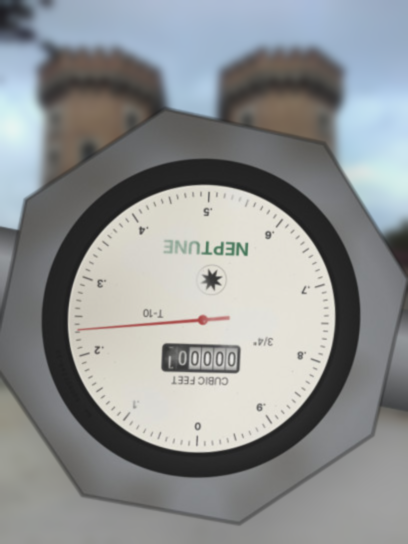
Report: 1.23; ft³
